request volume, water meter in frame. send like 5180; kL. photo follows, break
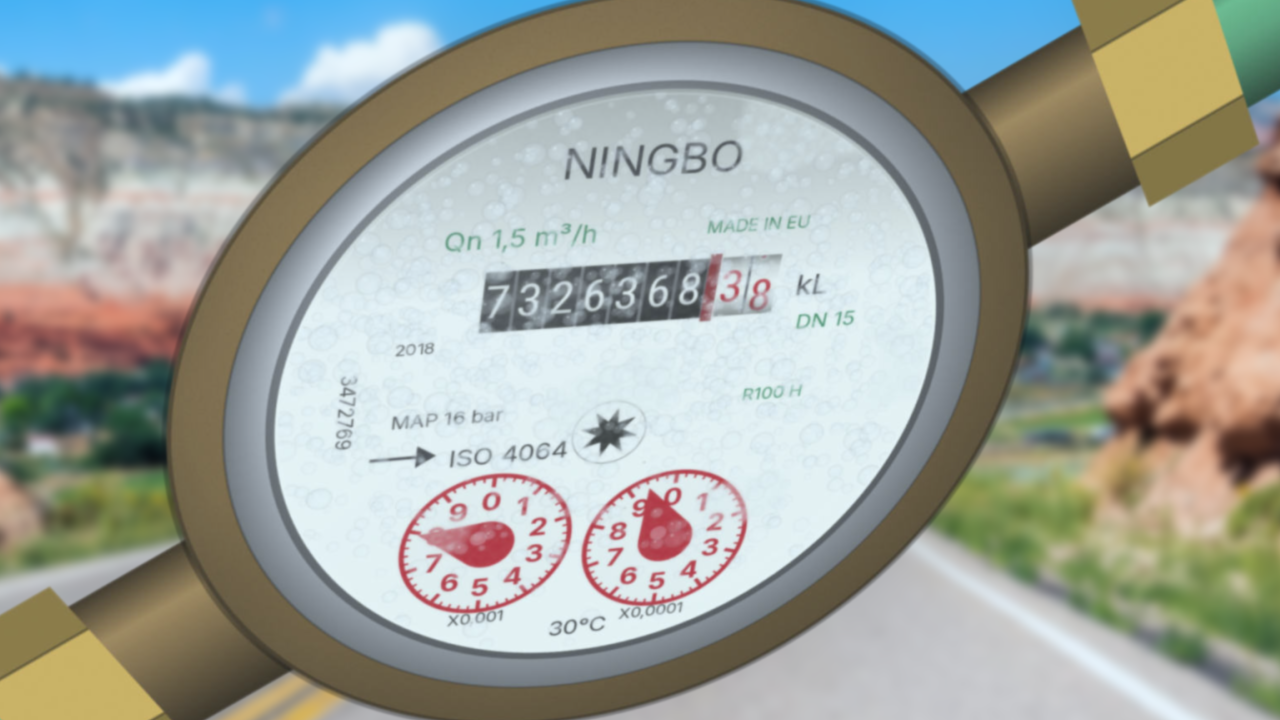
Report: 7326368.3779; kL
